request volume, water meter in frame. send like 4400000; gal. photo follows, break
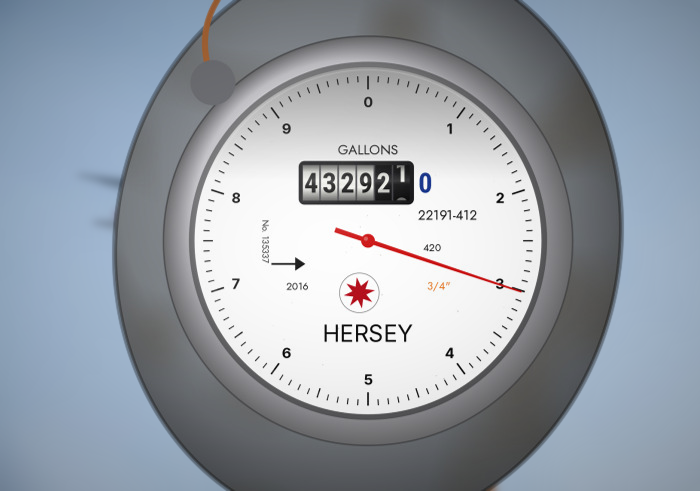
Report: 4329213.0; gal
